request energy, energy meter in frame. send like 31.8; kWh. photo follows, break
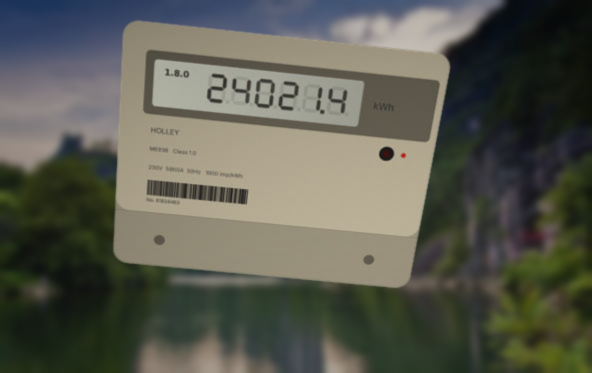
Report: 24021.4; kWh
